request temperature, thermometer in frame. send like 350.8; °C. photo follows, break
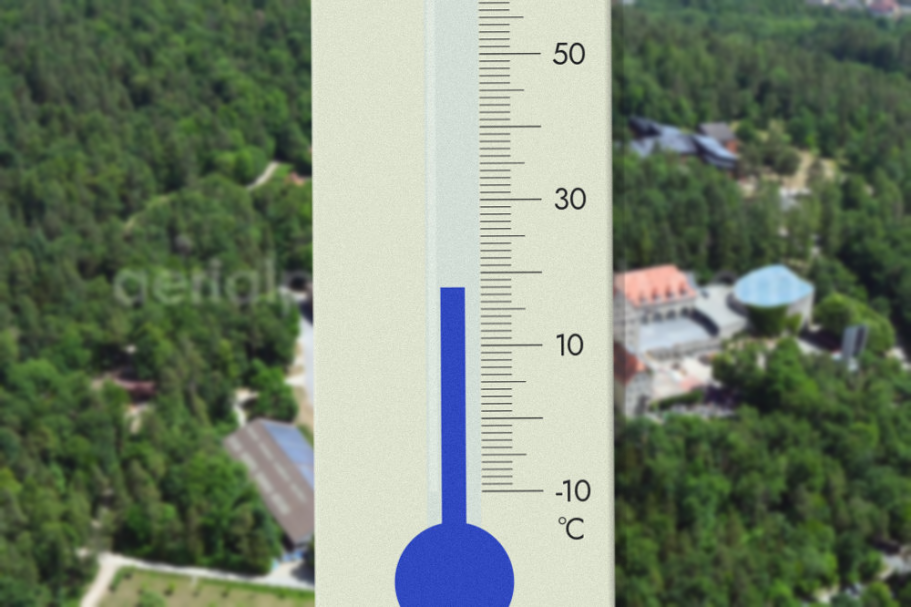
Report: 18; °C
